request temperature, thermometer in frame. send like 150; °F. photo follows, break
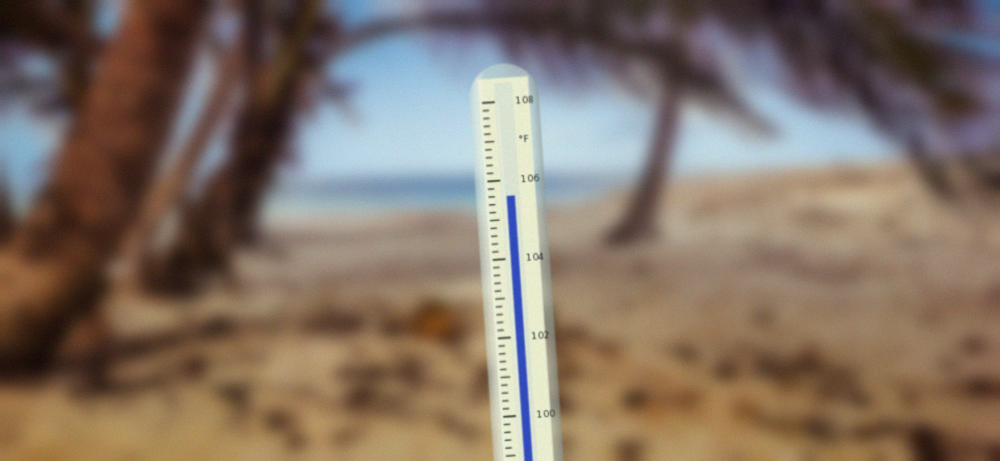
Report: 105.6; °F
